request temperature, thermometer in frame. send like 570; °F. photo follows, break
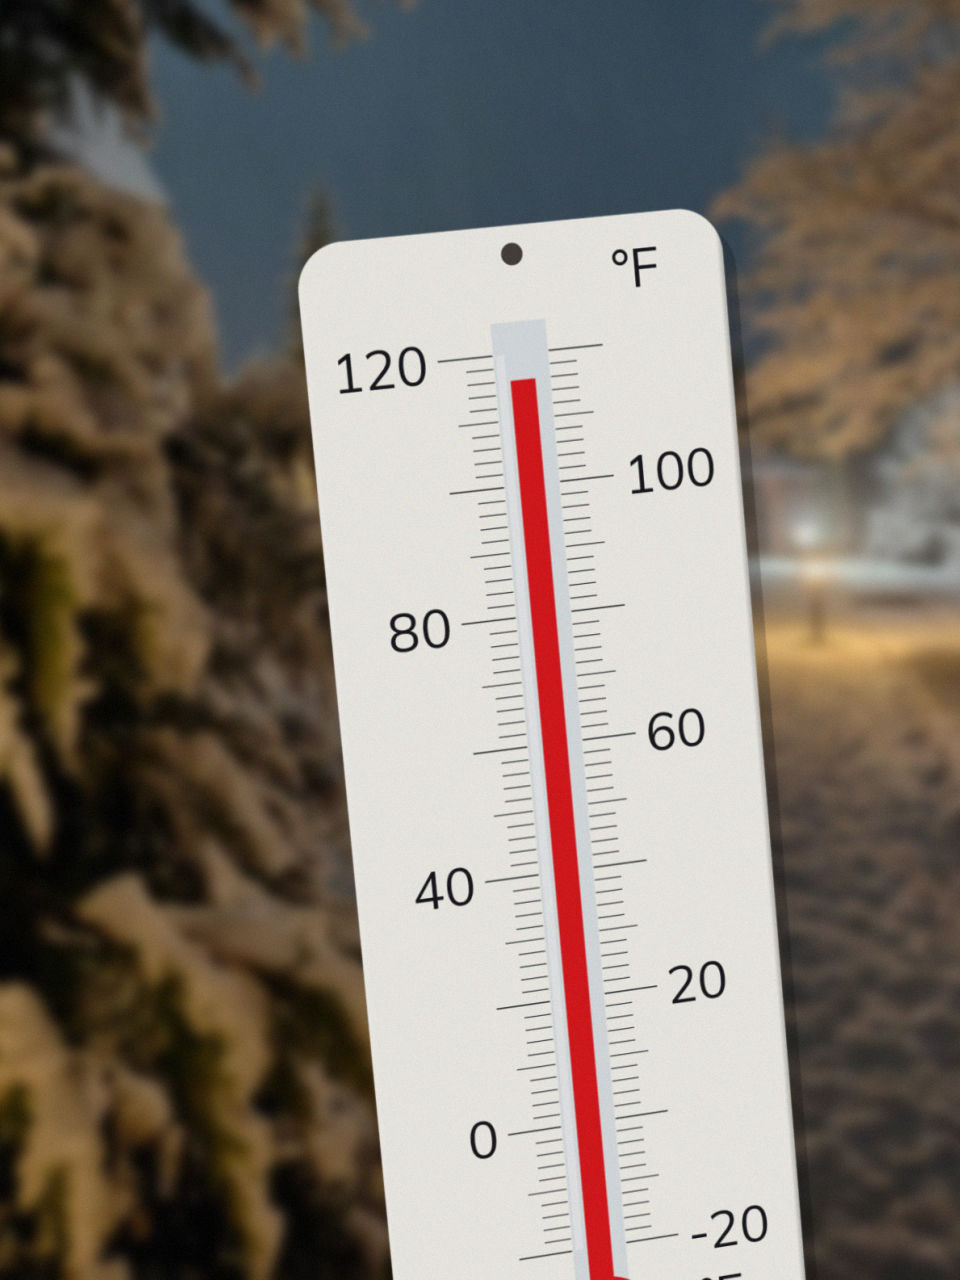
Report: 116; °F
